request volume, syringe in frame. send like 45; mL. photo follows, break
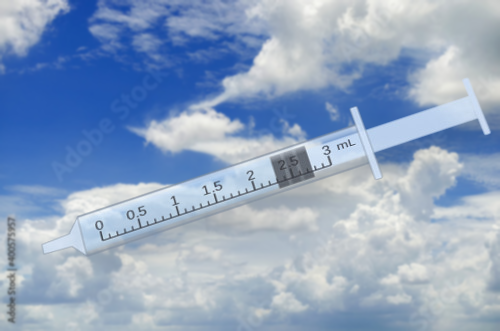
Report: 2.3; mL
